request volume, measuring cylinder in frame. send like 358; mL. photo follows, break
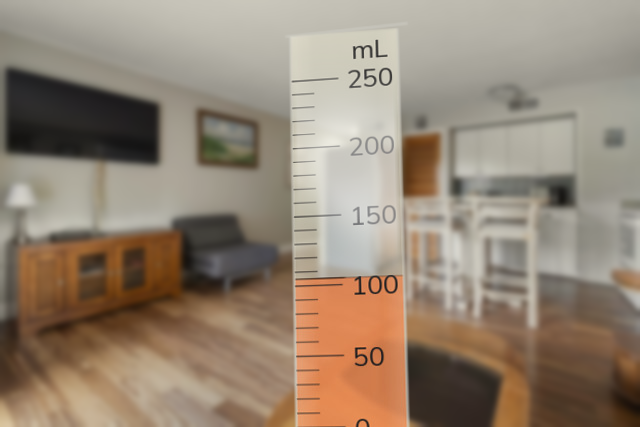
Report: 105; mL
